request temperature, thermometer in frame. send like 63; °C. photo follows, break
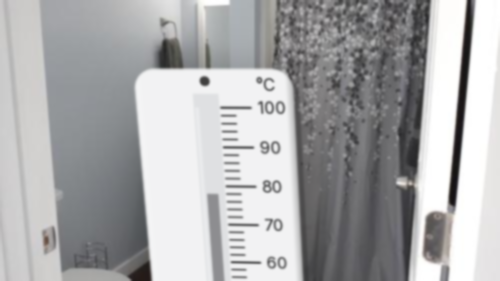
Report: 78; °C
